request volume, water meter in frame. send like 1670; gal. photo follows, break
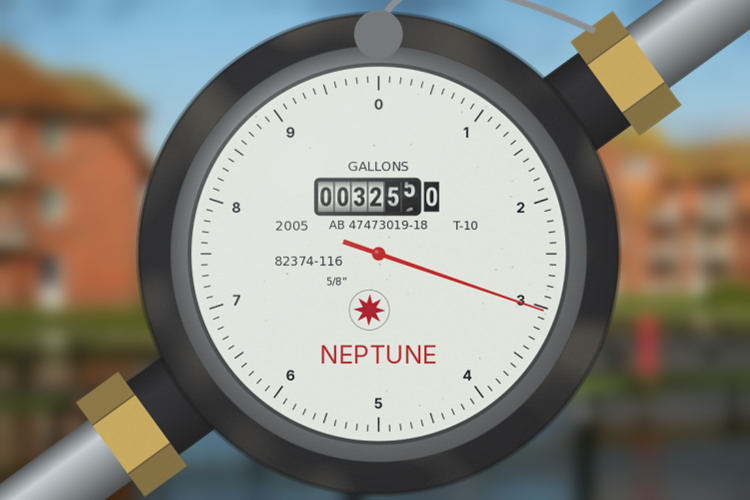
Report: 32553.0; gal
